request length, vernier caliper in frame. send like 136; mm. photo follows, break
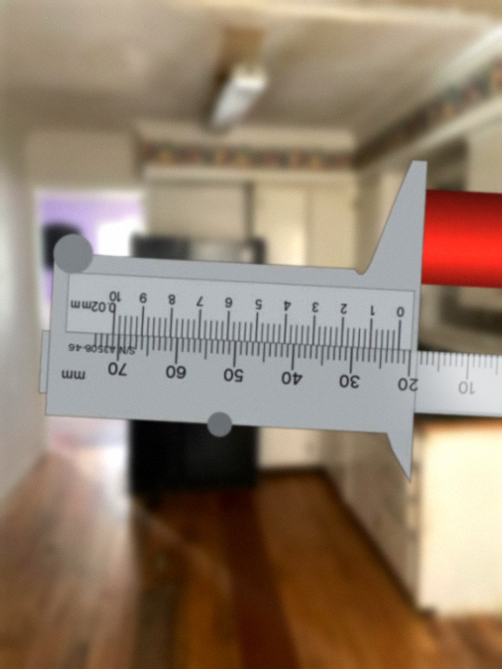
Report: 22.0; mm
